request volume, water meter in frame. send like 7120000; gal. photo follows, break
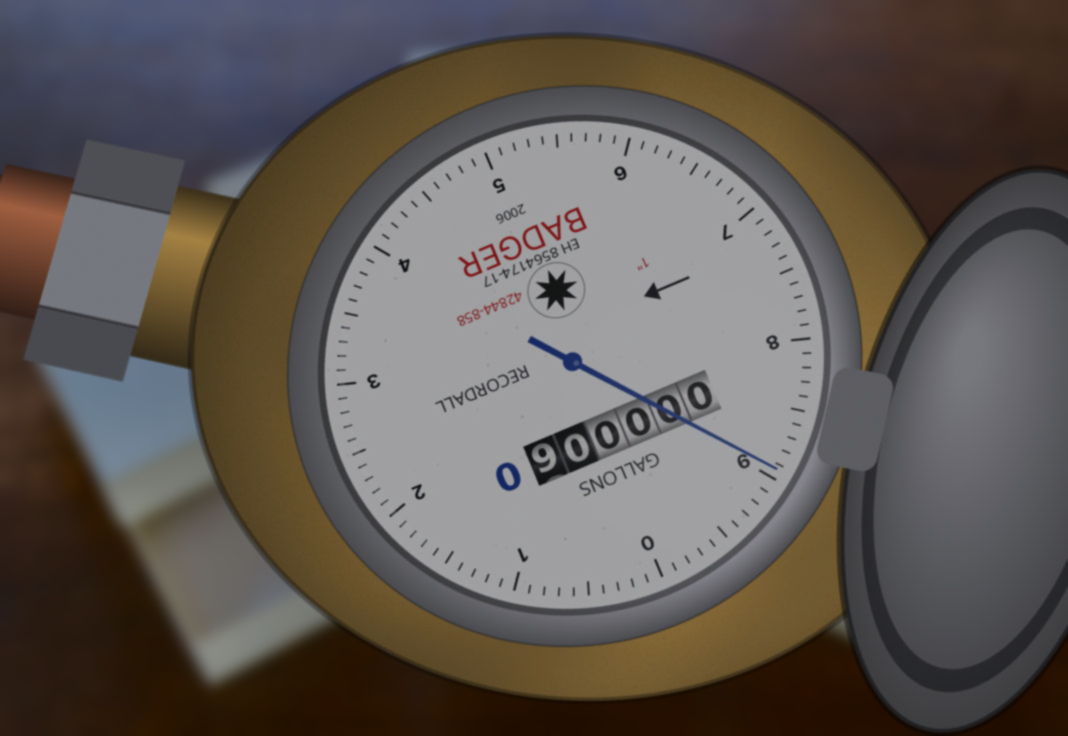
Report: 58.9; gal
